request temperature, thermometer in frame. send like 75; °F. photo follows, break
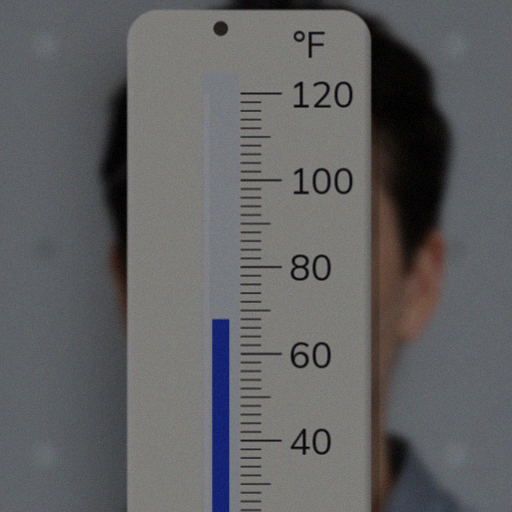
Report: 68; °F
